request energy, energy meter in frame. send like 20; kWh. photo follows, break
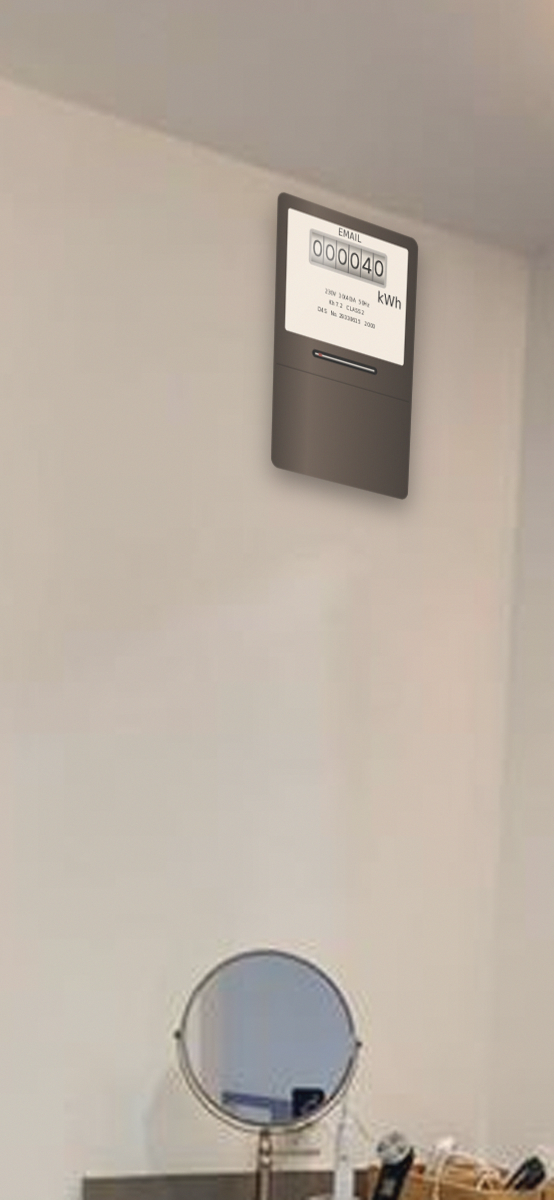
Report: 40; kWh
